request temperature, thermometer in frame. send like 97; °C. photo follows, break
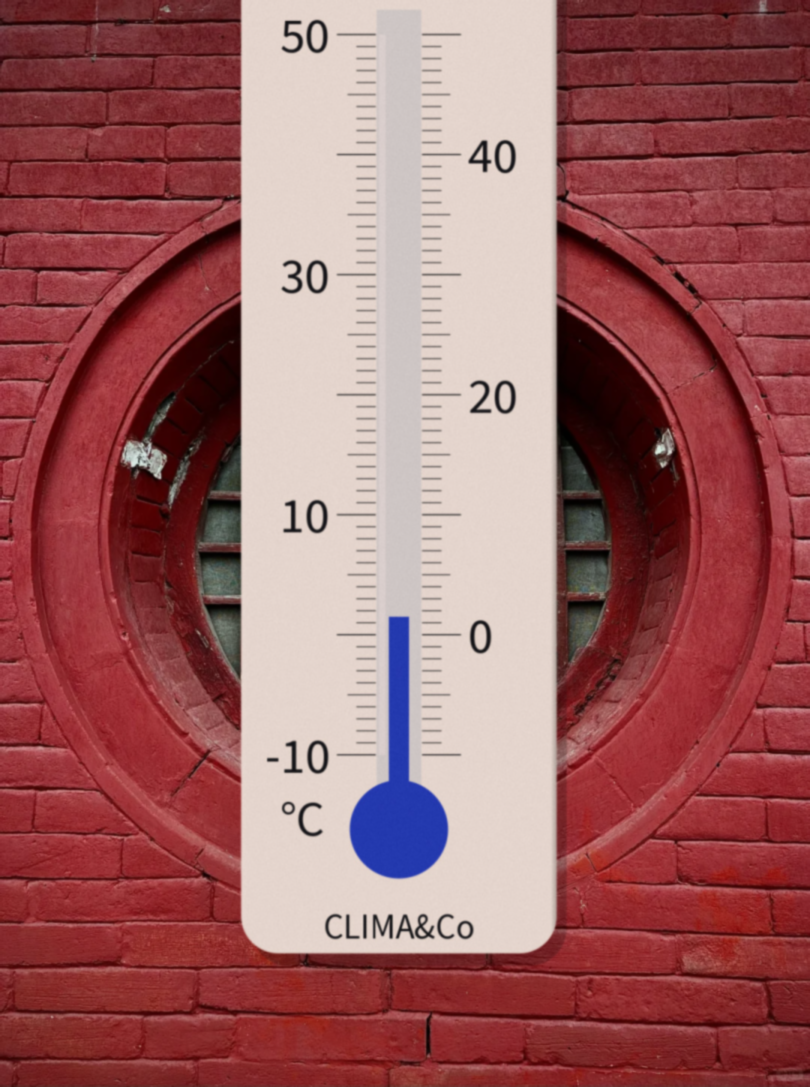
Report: 1.5; °C
